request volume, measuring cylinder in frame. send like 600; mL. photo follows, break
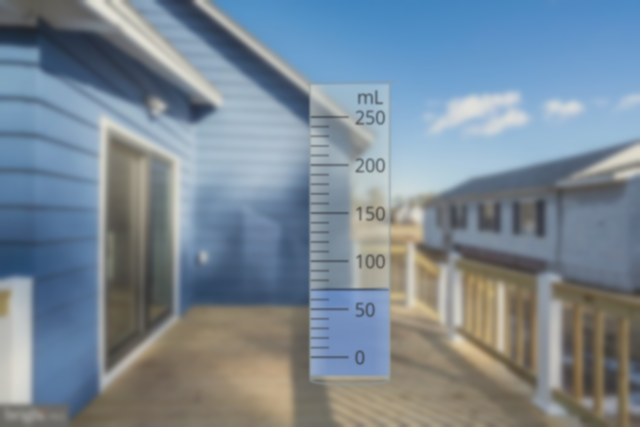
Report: 70; mL
